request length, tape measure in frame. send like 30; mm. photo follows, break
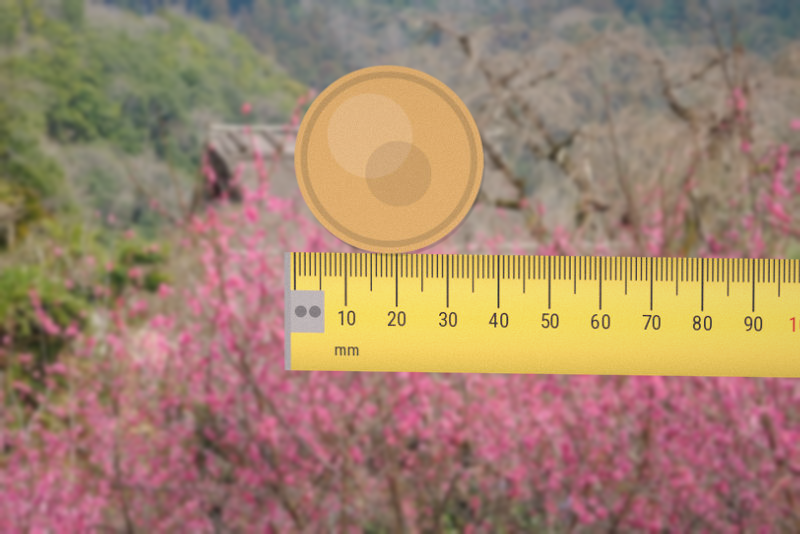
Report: 37; mm
